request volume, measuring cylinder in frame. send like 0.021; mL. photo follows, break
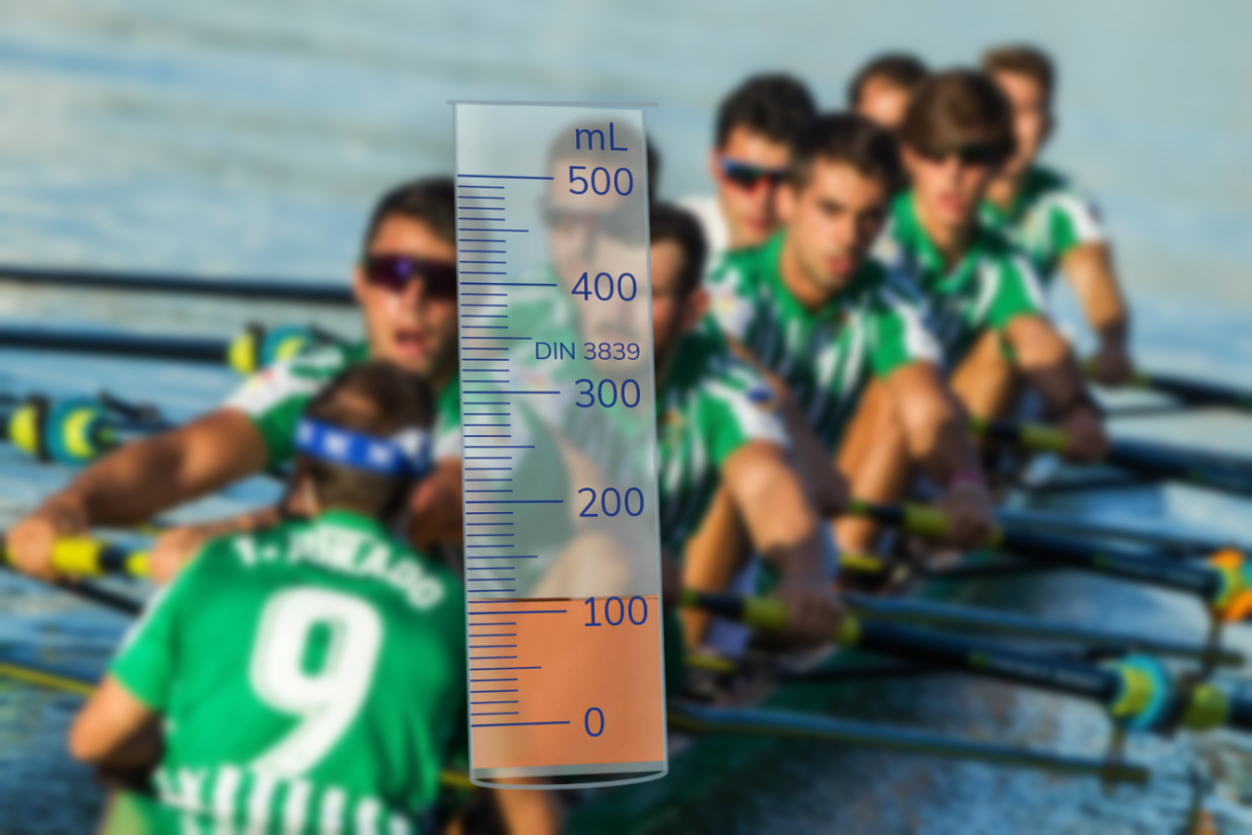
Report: 110; mL
